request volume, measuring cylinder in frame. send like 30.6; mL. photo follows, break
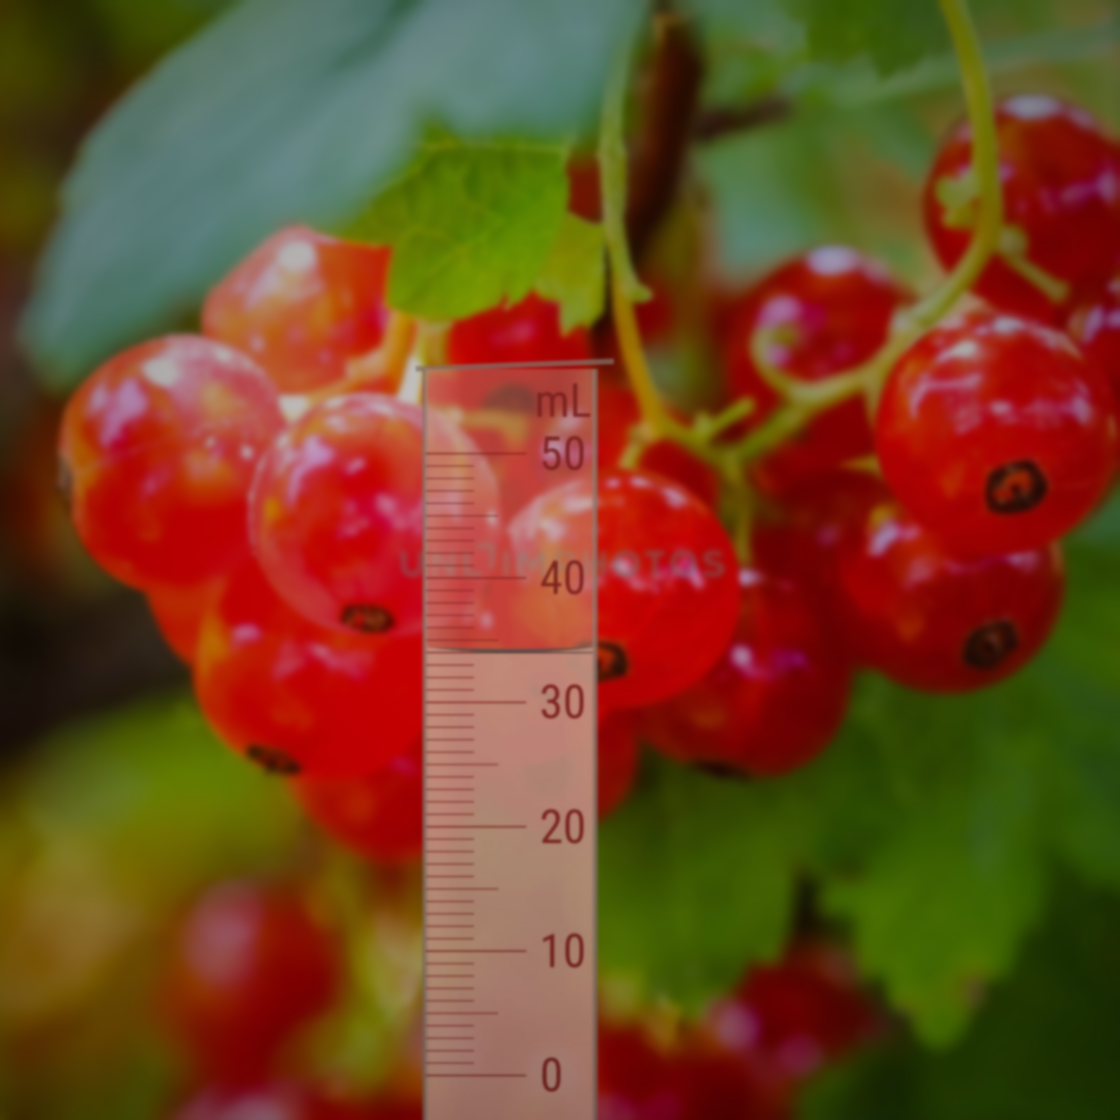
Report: 34; mL
